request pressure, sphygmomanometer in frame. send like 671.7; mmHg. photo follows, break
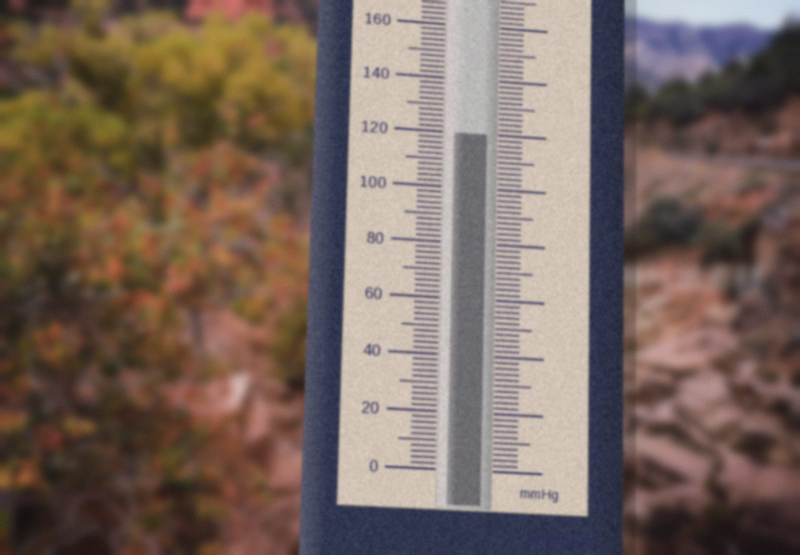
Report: 120; mmHg
